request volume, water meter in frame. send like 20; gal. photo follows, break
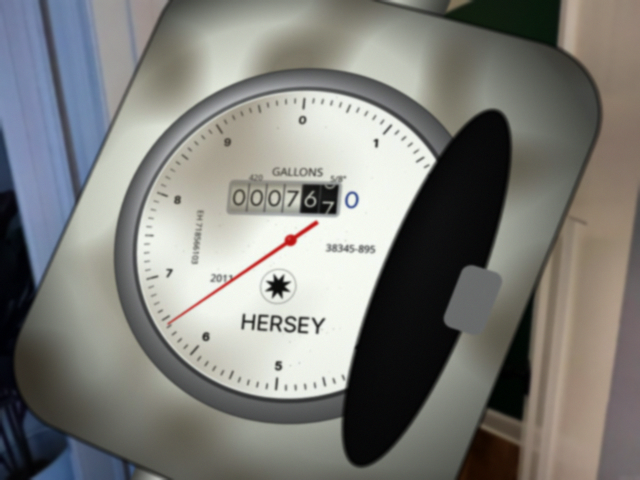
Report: 7666.4; gal
